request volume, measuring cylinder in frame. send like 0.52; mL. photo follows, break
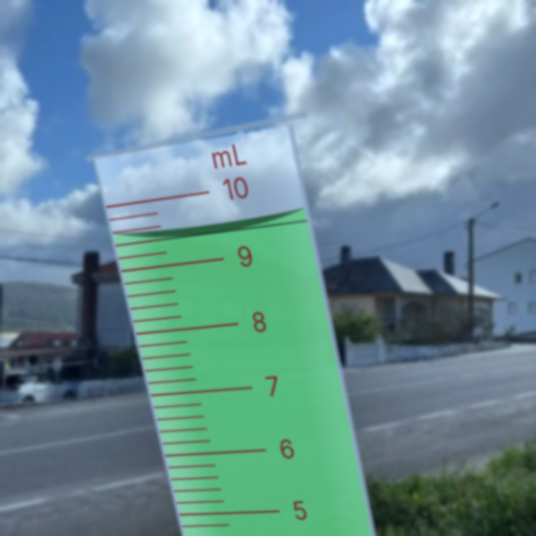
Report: 9.4; mL
